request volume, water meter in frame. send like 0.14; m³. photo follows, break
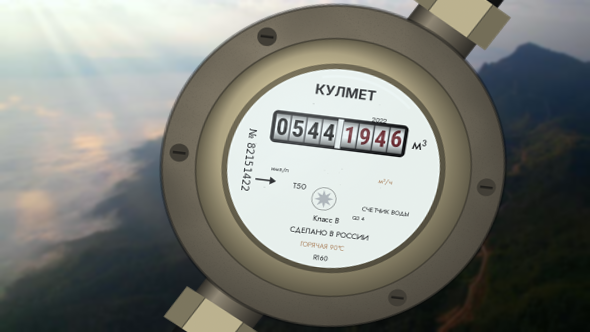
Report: 544.1946; m³
